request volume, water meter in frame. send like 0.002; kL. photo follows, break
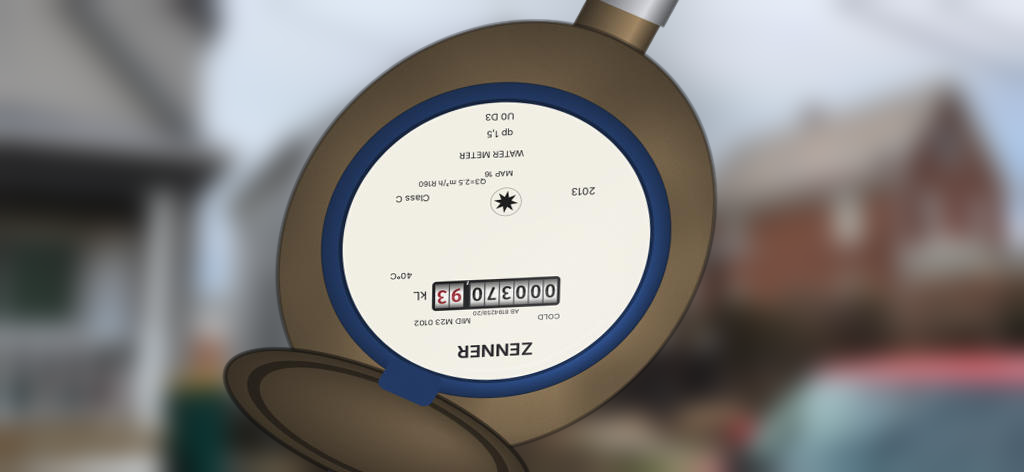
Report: 370.93; kL
